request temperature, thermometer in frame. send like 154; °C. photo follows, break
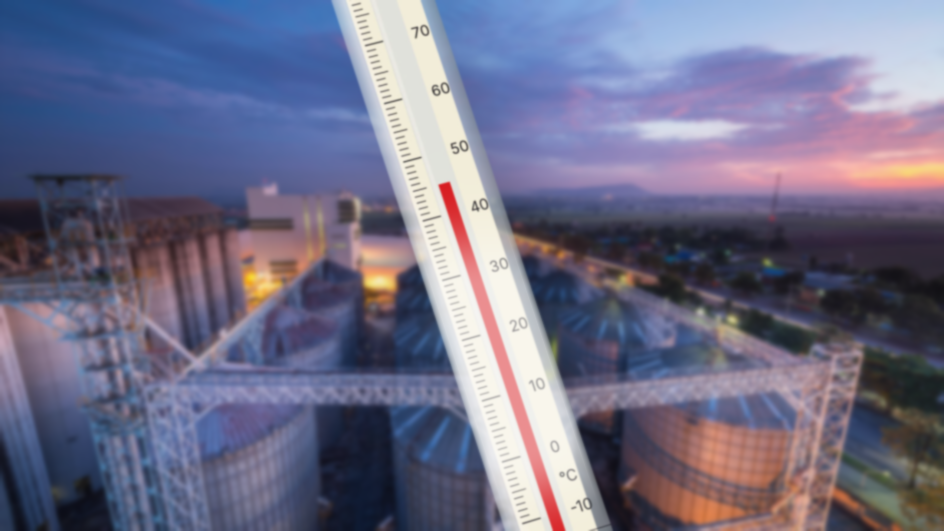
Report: 45; °C
